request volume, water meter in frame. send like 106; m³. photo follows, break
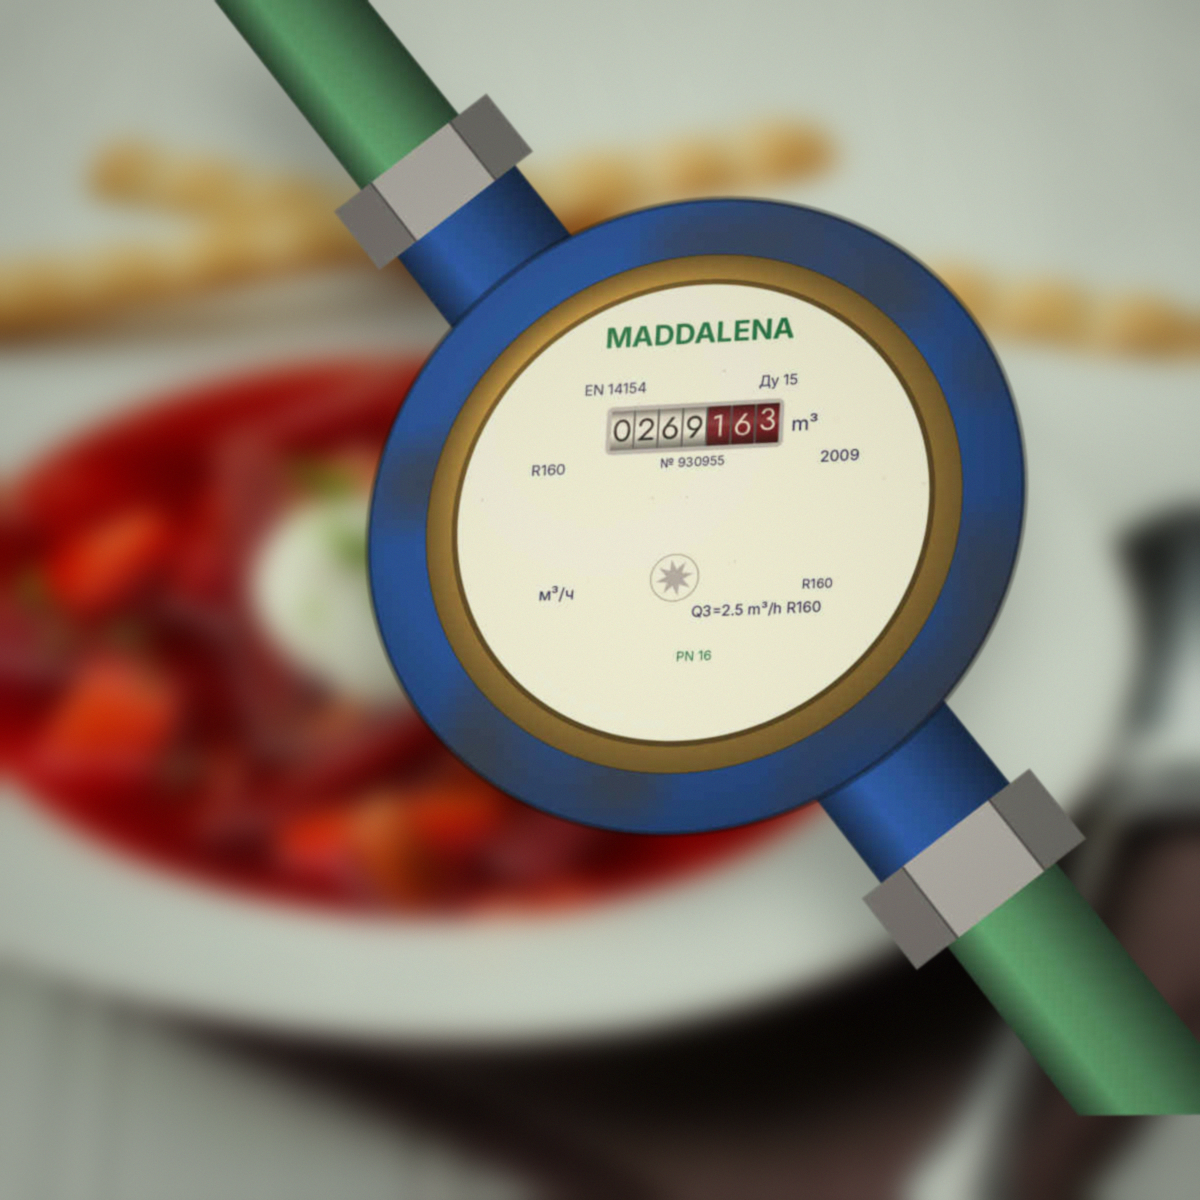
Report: 269.163; m³
